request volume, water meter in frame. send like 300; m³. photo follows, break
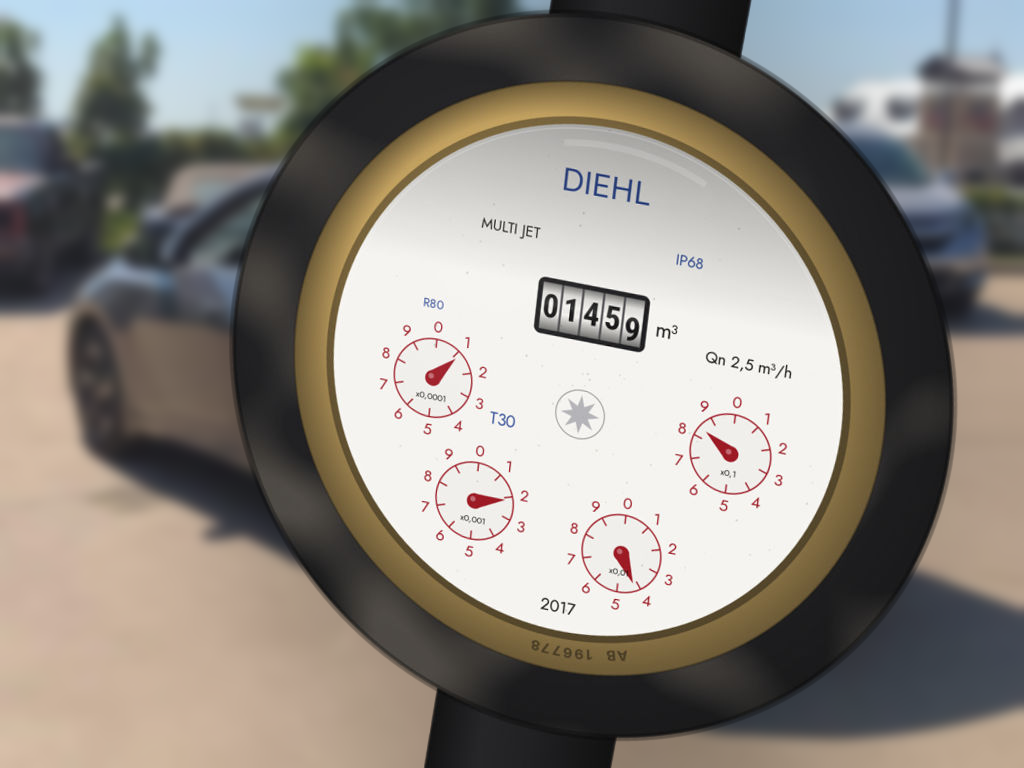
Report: 1458.8421; m³
